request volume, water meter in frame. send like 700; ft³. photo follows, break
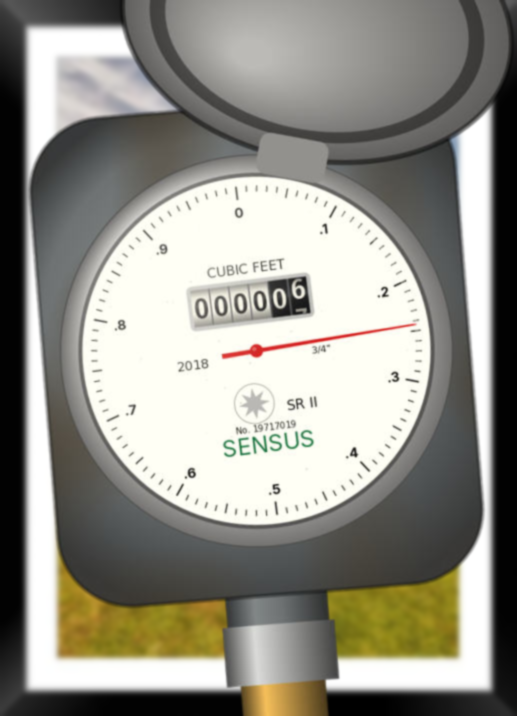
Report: 6.24; ft³
